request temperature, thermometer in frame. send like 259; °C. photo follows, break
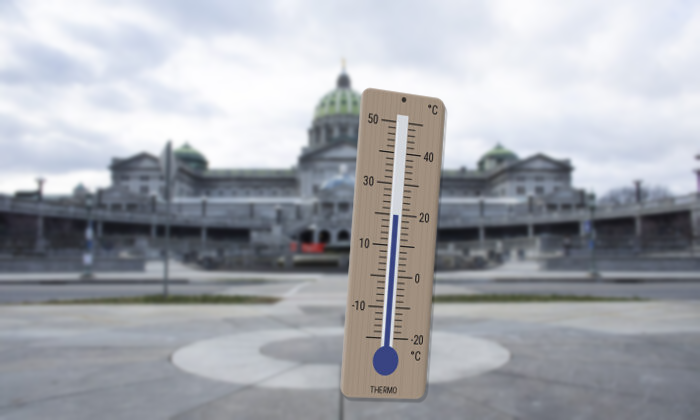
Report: 20; °C
